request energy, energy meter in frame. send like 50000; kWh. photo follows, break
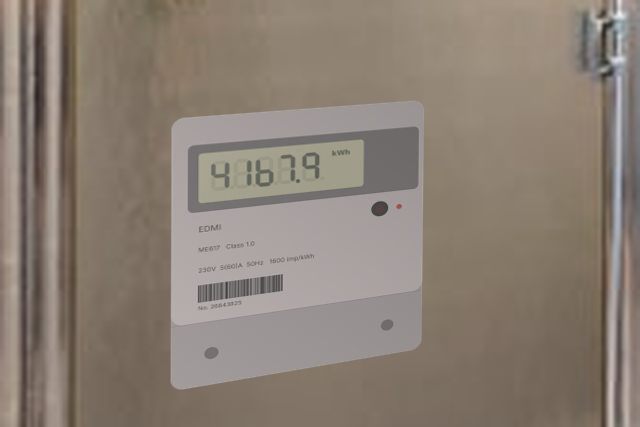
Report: 4167.9; kWh
